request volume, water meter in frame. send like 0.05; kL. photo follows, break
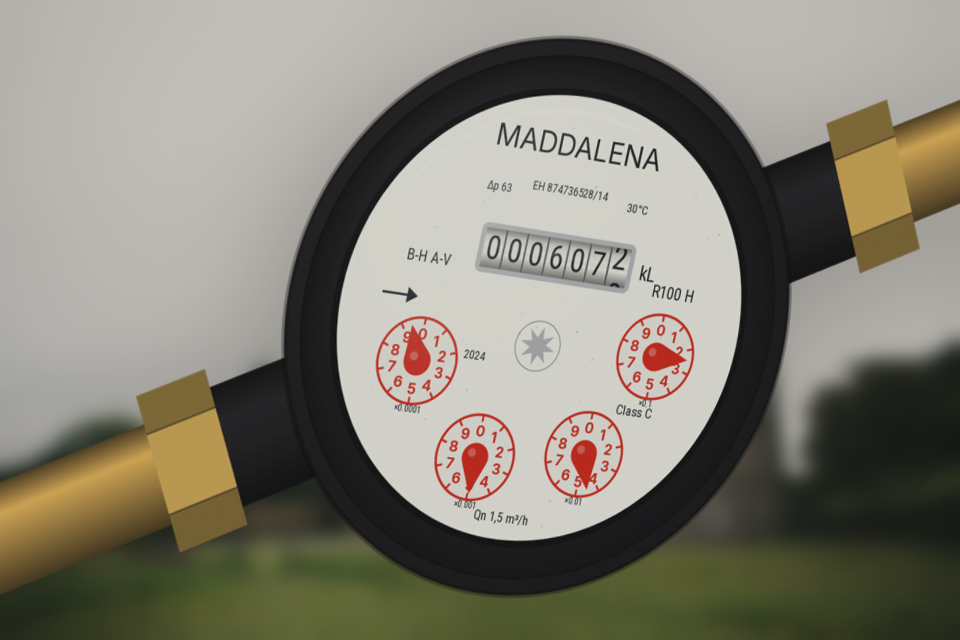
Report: 6072.2449; kL
